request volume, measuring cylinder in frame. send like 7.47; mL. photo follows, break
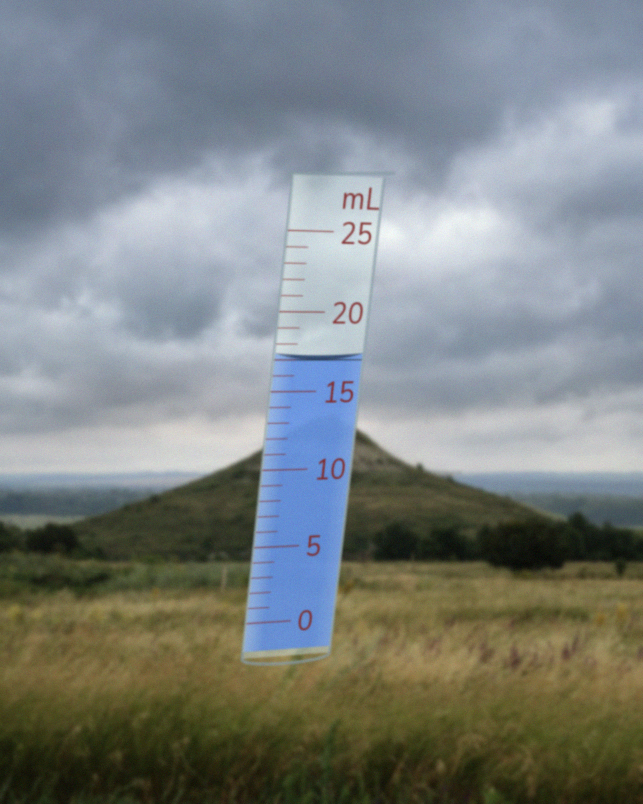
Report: 17; mL
